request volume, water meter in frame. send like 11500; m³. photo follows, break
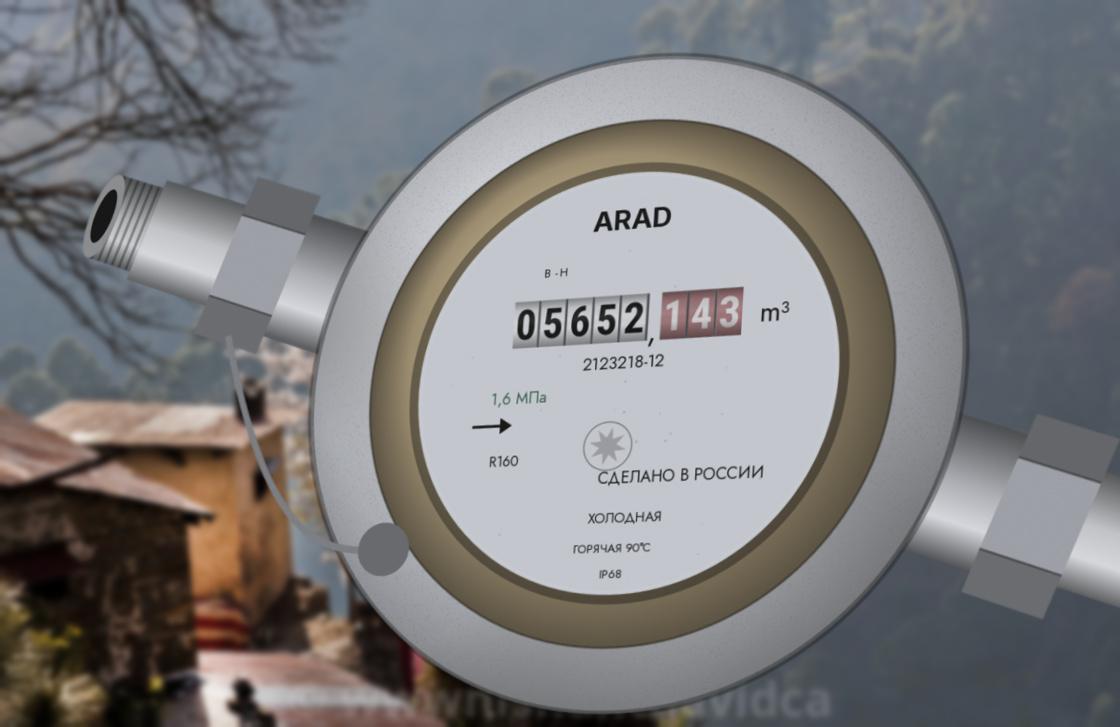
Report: 5652.143; m³
